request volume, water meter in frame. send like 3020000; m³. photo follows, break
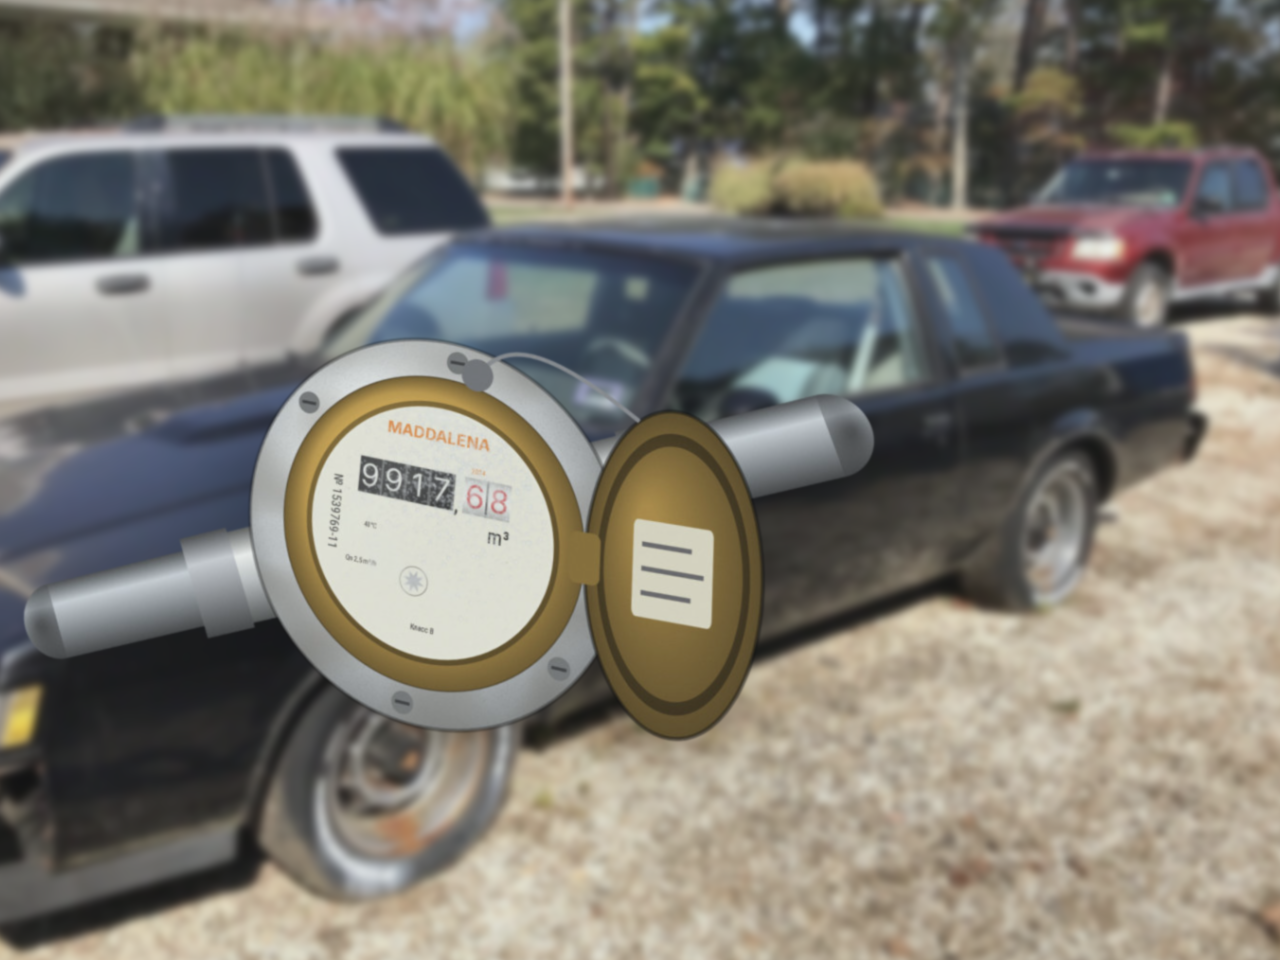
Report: 9917.68; m³
